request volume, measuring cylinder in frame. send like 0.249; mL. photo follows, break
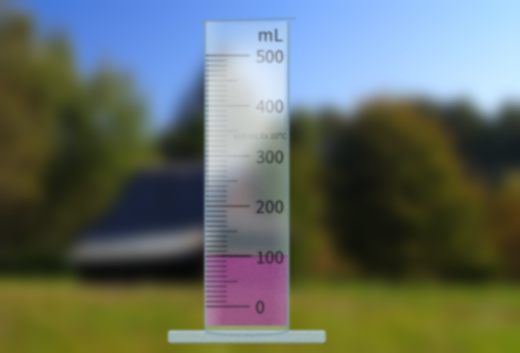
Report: 100; mL
